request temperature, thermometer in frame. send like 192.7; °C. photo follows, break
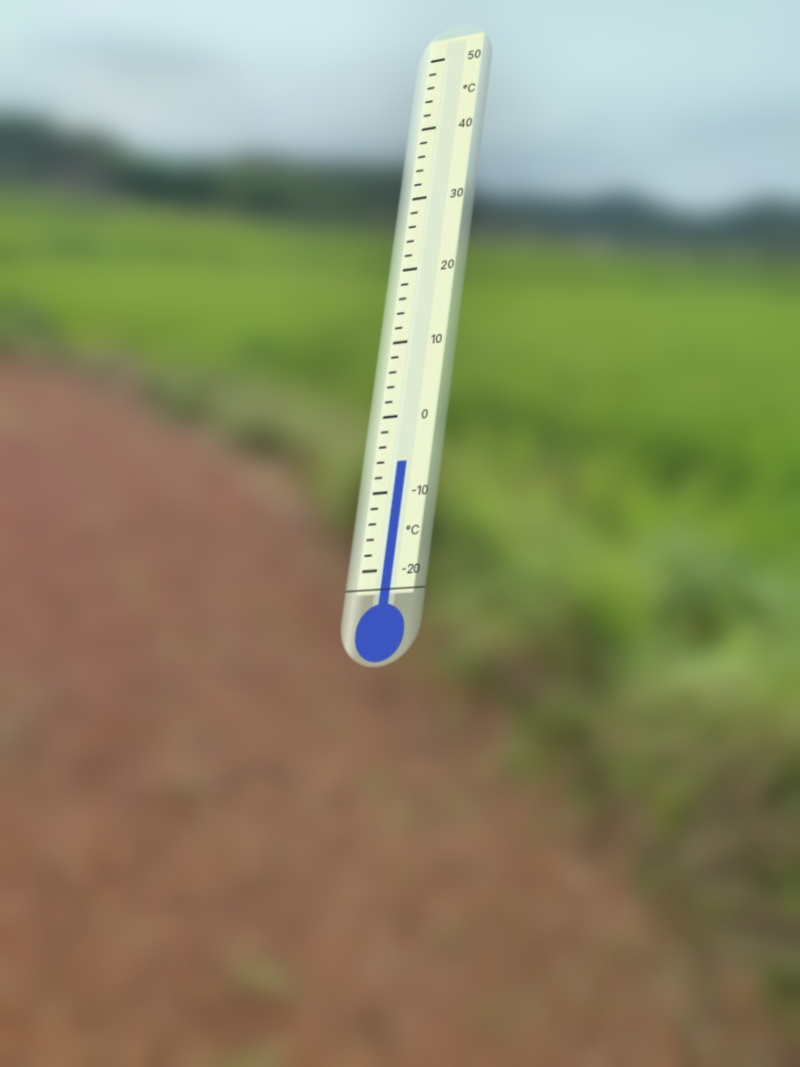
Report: -6; °C
